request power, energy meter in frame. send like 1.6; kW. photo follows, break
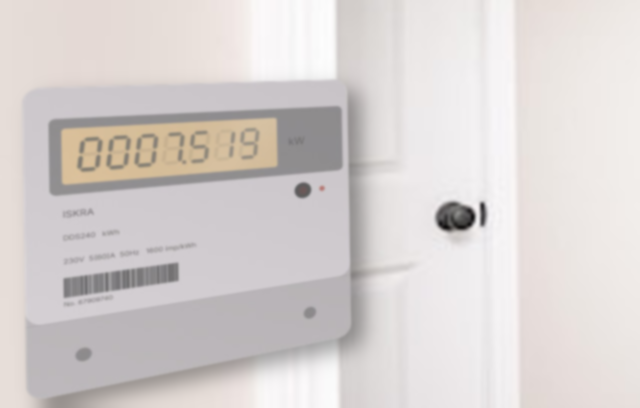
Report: 7.519; kW
